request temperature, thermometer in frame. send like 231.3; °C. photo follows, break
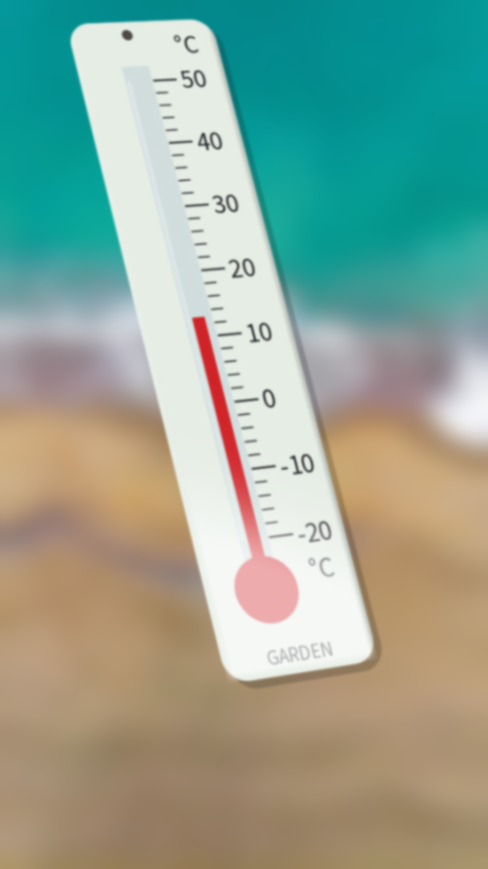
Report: 13; °C
